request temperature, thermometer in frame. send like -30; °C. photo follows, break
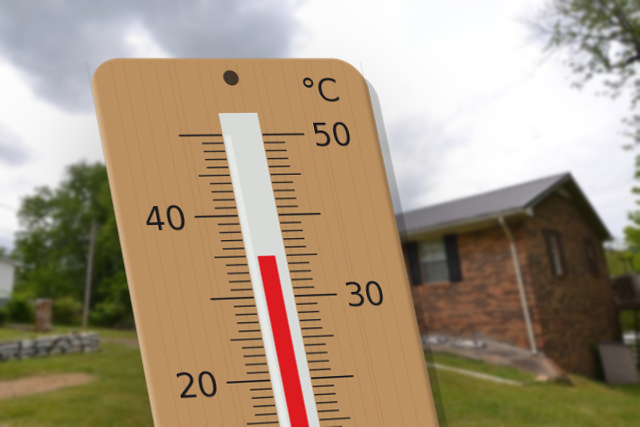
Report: 35; °C
